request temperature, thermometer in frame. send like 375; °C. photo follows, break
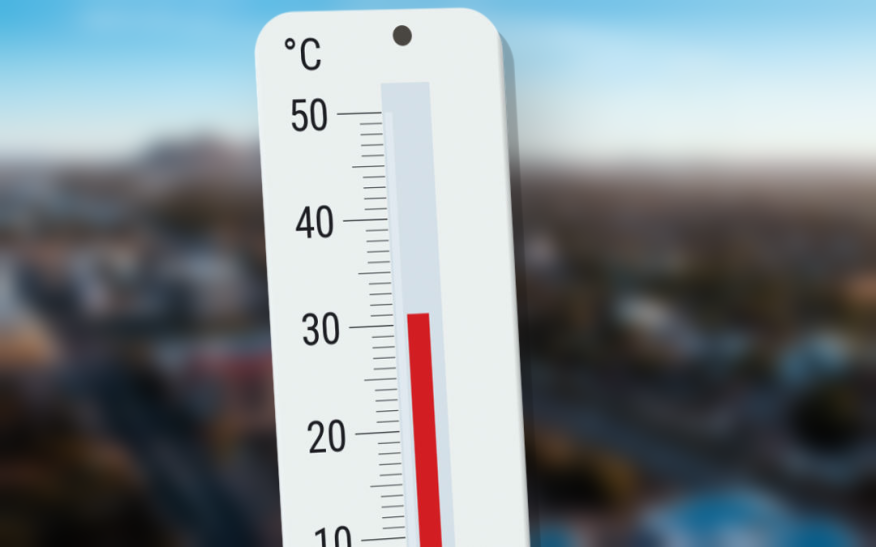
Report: 31; °C
